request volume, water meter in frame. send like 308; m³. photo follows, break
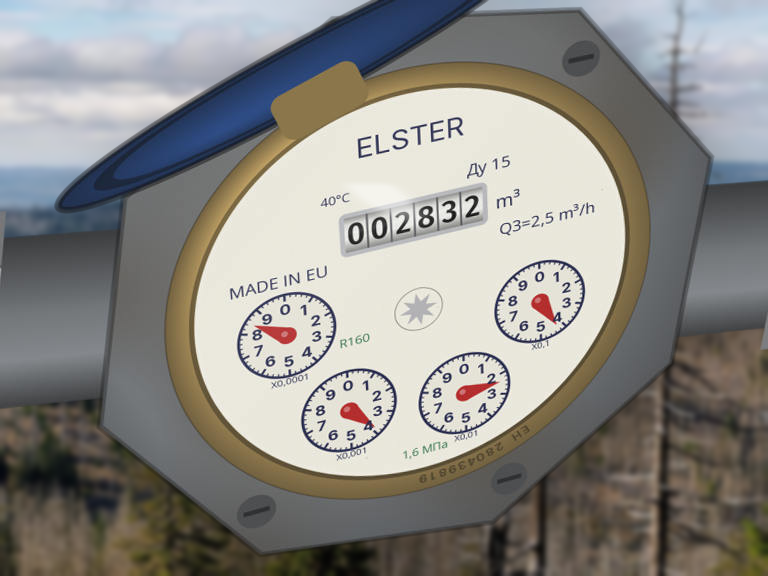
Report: 2832.4238; m³
